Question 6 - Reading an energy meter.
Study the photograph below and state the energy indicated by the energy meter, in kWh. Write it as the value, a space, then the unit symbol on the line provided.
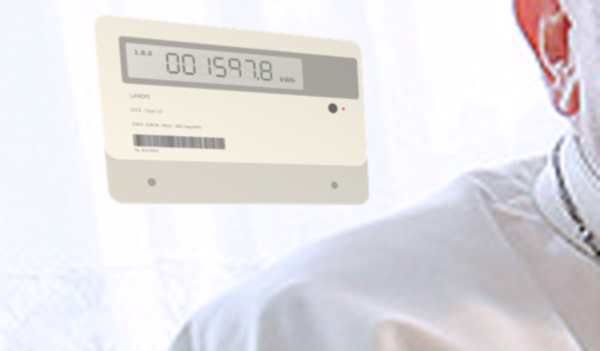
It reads 1597.8 kWh
